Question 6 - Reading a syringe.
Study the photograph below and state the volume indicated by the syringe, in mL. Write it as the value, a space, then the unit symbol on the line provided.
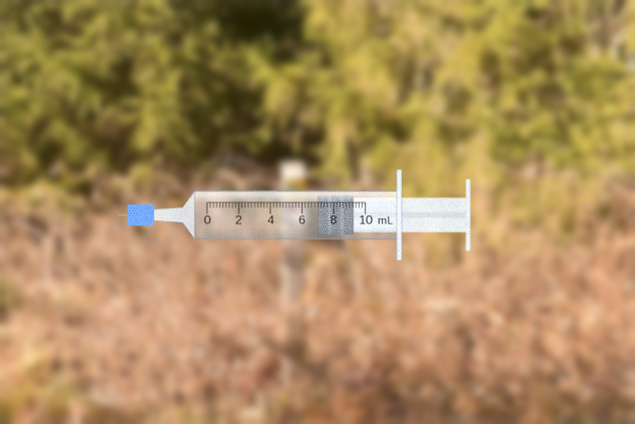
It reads 7 mL
